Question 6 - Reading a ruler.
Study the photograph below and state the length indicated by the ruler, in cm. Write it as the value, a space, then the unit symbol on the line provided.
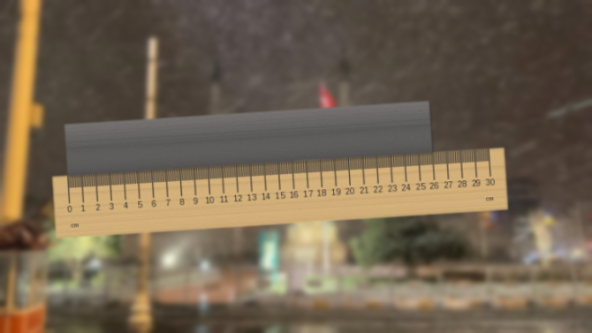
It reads 26 cm
